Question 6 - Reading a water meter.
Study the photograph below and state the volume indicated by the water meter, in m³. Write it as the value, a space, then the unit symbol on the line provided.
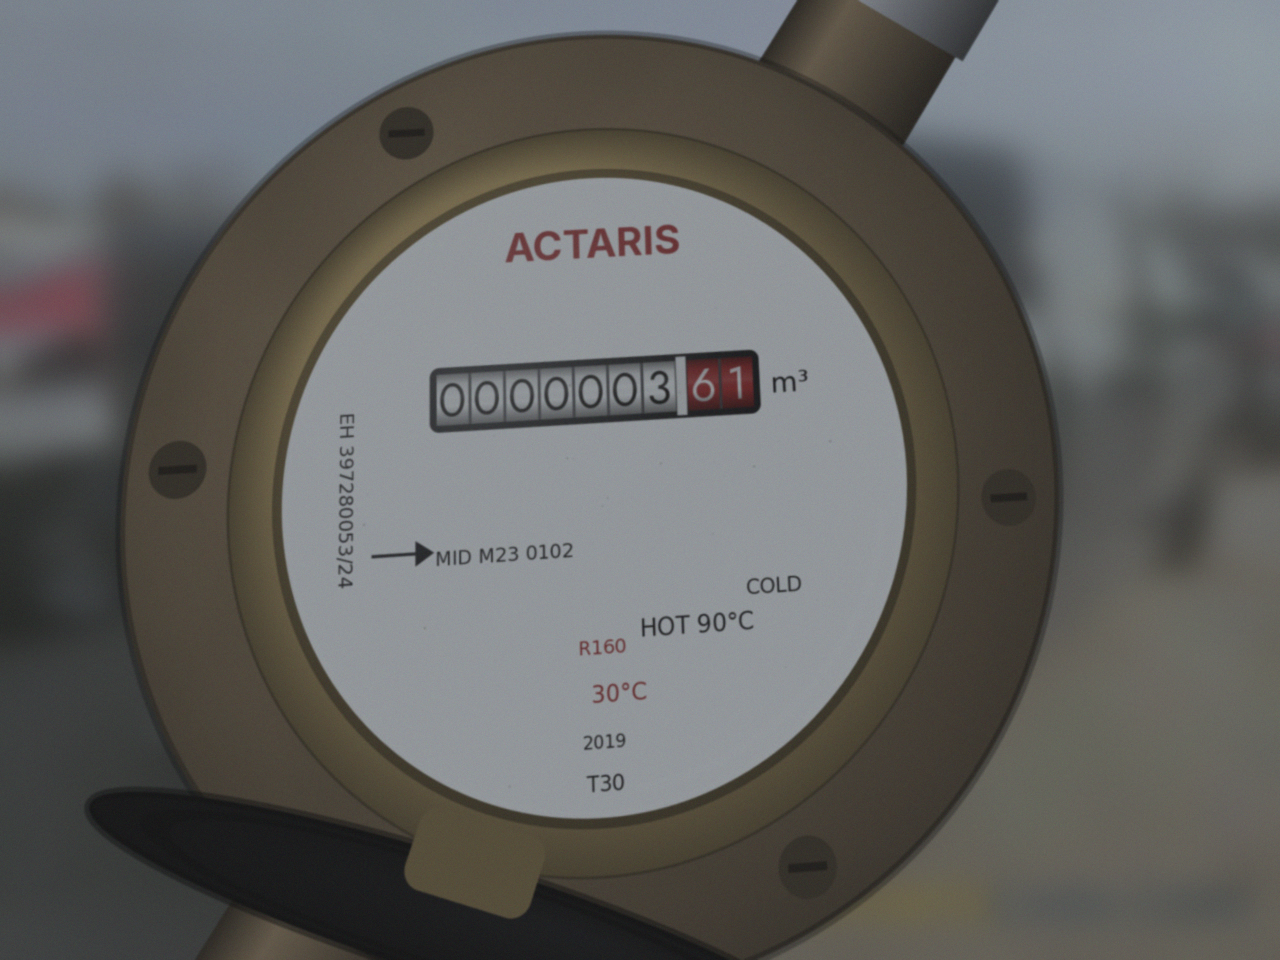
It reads 3.61 m³
